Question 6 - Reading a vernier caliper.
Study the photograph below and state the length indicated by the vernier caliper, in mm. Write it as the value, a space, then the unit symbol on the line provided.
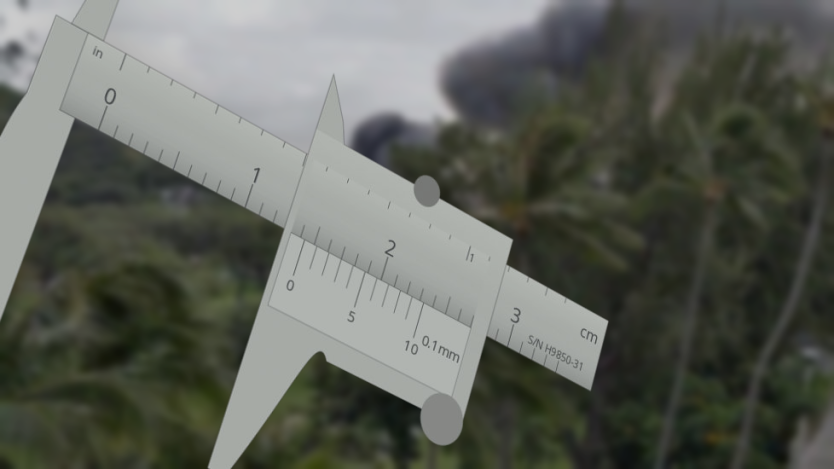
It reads 14.3 mm
